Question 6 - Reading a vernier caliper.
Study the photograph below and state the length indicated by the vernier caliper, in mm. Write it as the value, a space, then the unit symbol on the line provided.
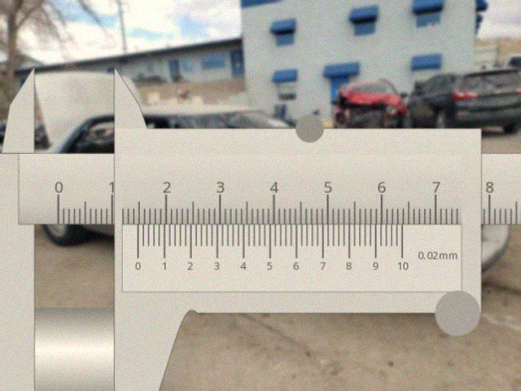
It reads 14.8 mm
